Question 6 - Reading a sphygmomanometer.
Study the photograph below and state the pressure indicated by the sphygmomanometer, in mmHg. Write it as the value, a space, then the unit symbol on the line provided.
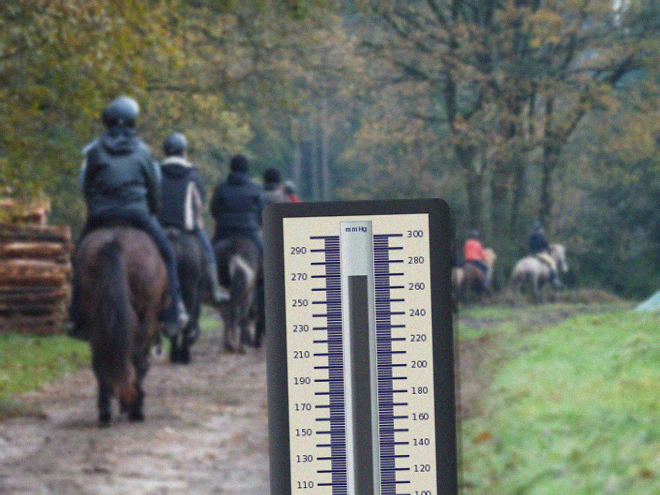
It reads 270 mmHg
